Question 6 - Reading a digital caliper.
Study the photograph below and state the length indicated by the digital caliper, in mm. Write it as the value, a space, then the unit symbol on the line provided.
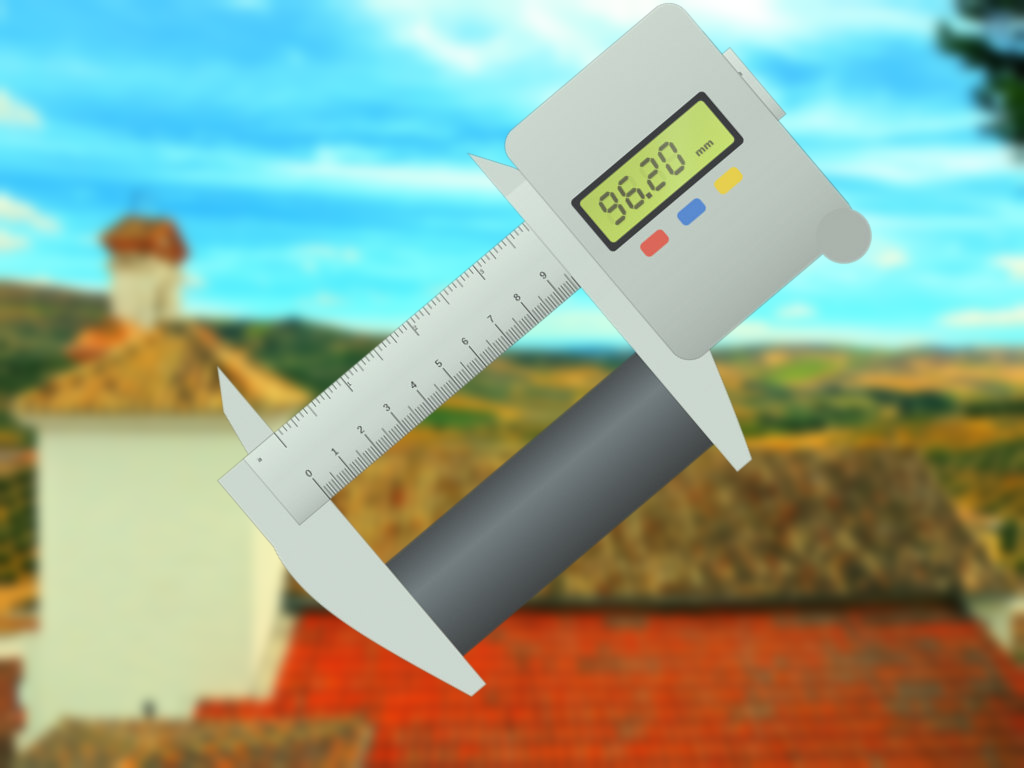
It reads 96.20 mm
